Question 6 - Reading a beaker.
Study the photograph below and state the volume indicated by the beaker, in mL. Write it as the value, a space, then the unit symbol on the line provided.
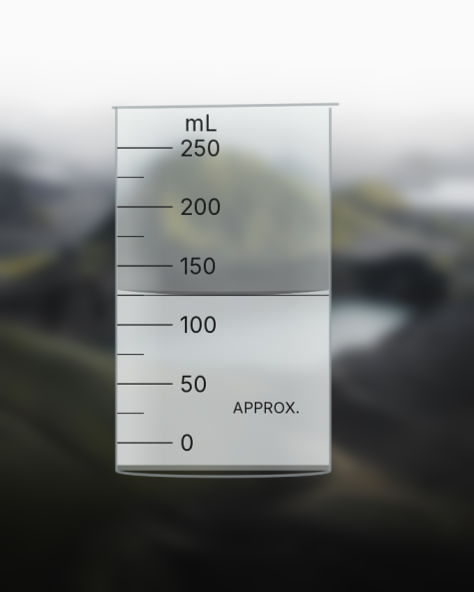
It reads 125 mL
